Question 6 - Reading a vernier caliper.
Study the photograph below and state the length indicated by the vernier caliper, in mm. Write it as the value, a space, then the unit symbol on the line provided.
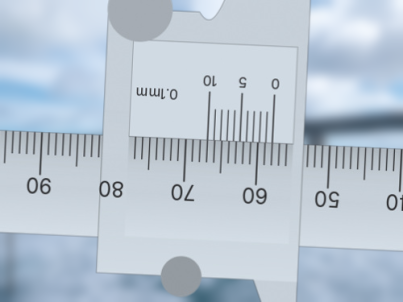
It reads 58.0 mm
